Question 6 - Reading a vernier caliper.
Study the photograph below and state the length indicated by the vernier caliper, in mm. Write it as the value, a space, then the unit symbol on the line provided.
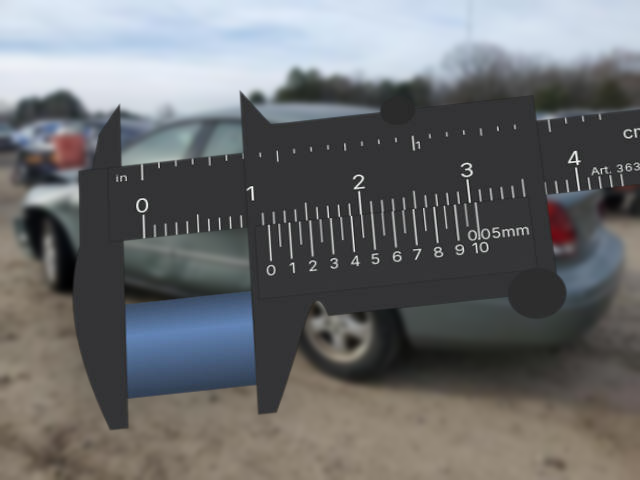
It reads 11.5 mm
